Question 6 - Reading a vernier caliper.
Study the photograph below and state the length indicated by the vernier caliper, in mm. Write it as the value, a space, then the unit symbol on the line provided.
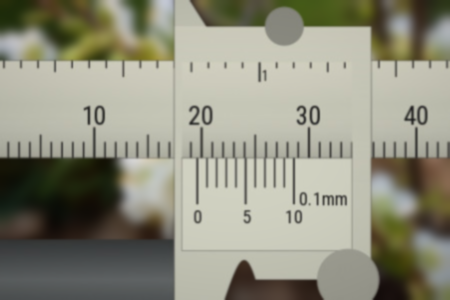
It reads 19.6 mm
